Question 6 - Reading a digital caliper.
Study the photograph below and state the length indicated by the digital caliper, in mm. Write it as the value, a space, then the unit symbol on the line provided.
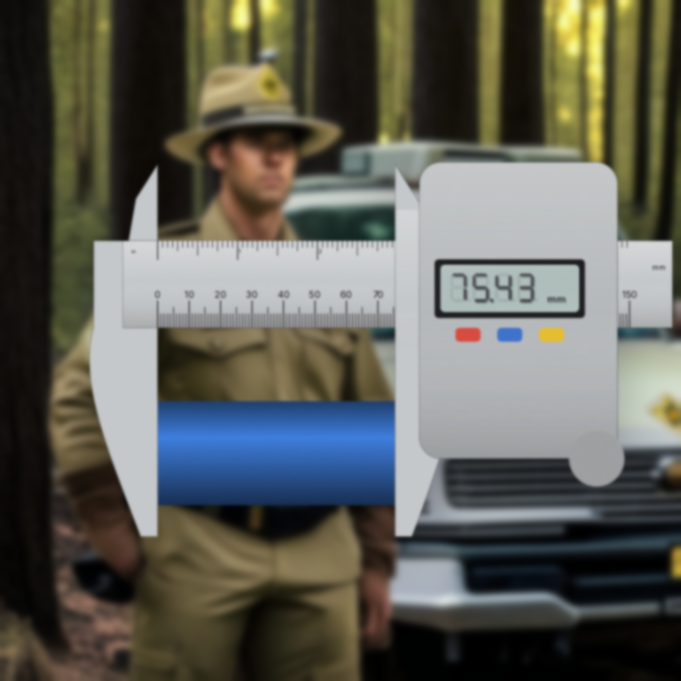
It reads 75.43 mm
